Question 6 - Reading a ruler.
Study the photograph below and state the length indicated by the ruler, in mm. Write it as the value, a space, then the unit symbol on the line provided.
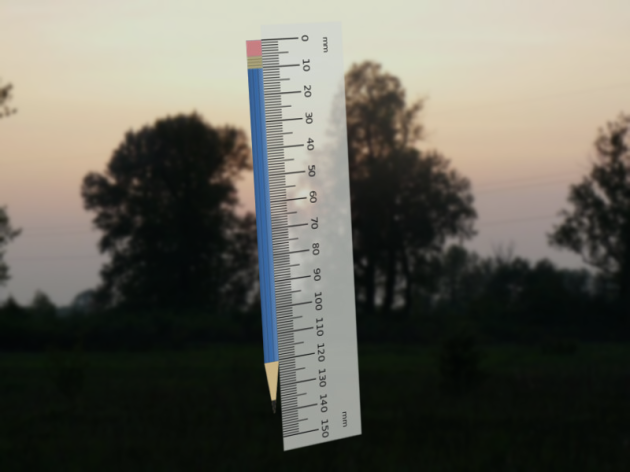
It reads 140 mm
